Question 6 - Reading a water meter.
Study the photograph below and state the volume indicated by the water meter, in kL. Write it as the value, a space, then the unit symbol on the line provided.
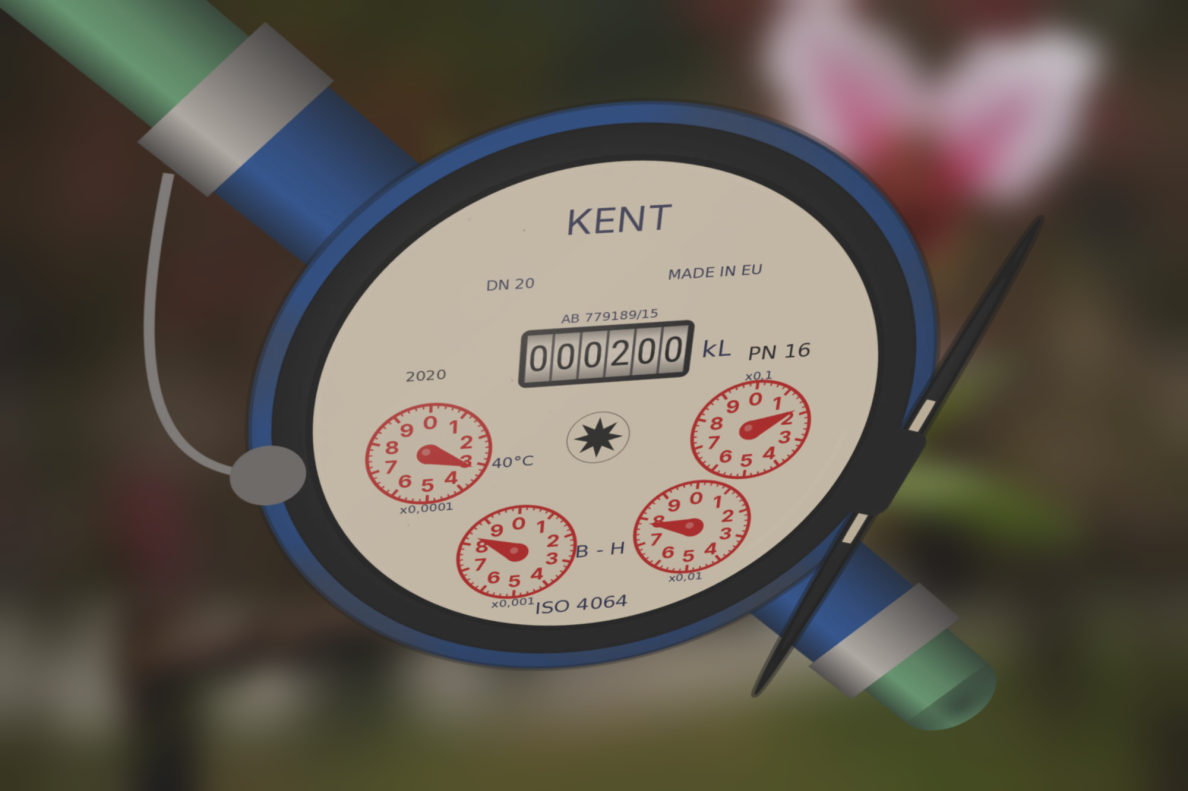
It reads 200.1783 kL
